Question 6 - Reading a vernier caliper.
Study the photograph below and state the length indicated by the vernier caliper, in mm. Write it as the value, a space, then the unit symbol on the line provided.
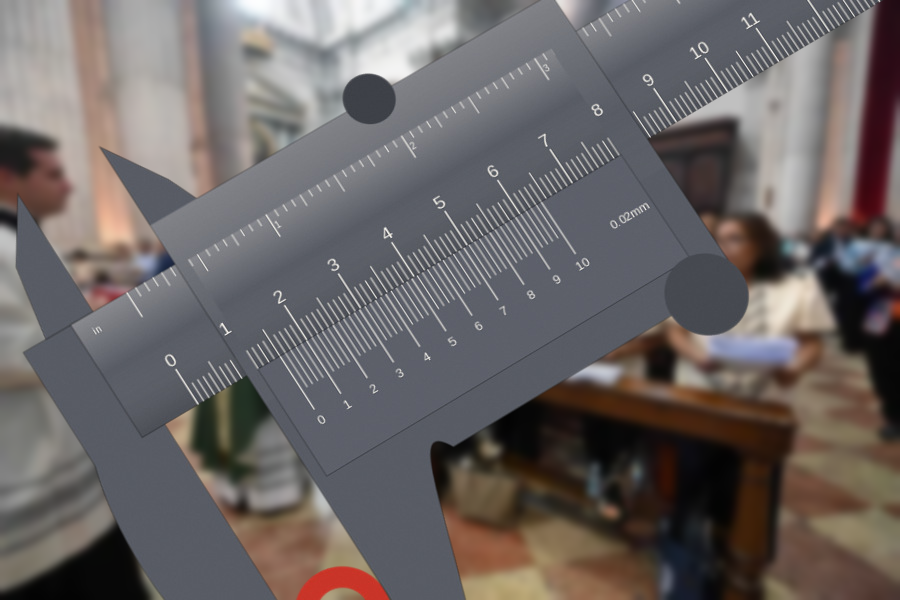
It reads 15.0 mm
